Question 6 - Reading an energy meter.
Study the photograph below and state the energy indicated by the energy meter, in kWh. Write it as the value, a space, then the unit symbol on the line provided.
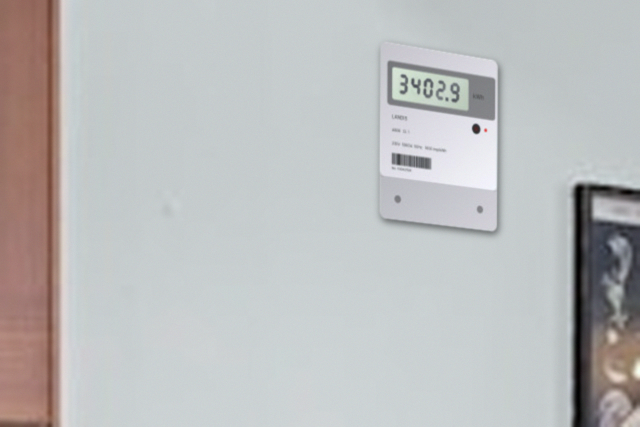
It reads 3402.9 kWh
